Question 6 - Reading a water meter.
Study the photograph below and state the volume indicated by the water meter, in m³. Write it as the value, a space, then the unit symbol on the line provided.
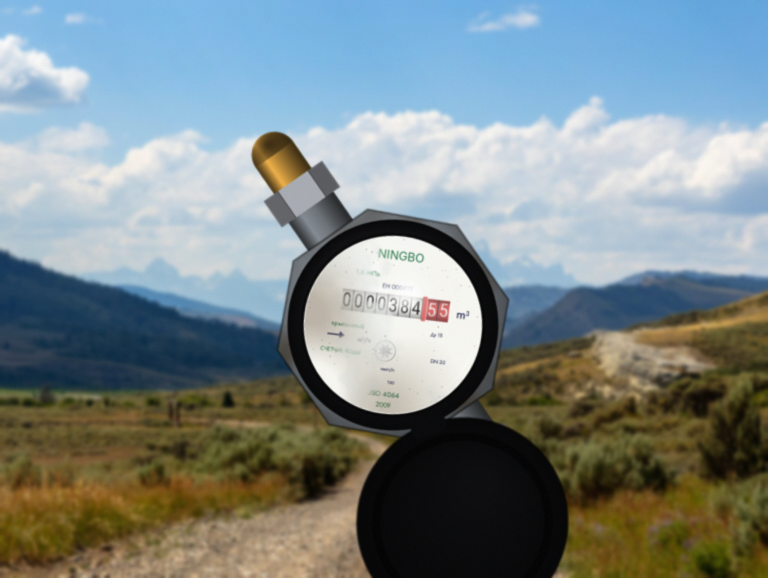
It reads 384.55 m³
